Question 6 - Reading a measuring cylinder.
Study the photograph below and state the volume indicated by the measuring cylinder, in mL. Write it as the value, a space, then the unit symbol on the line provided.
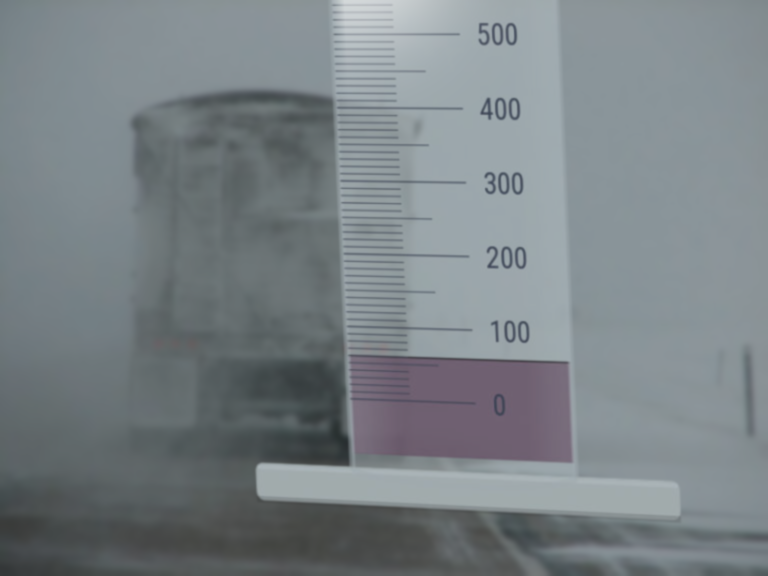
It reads 60 mL
